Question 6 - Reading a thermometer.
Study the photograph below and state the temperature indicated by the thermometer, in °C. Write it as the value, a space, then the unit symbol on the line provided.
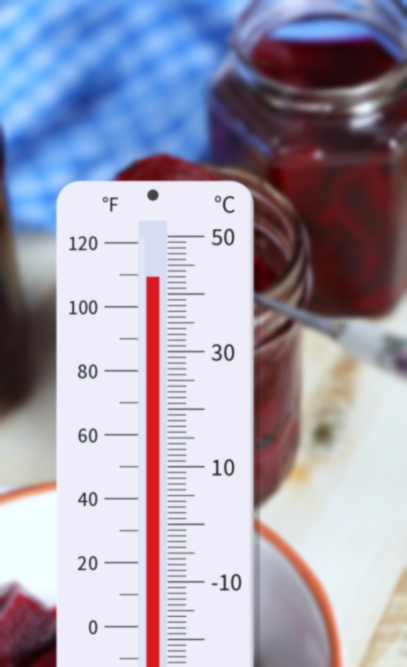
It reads 43 °C
